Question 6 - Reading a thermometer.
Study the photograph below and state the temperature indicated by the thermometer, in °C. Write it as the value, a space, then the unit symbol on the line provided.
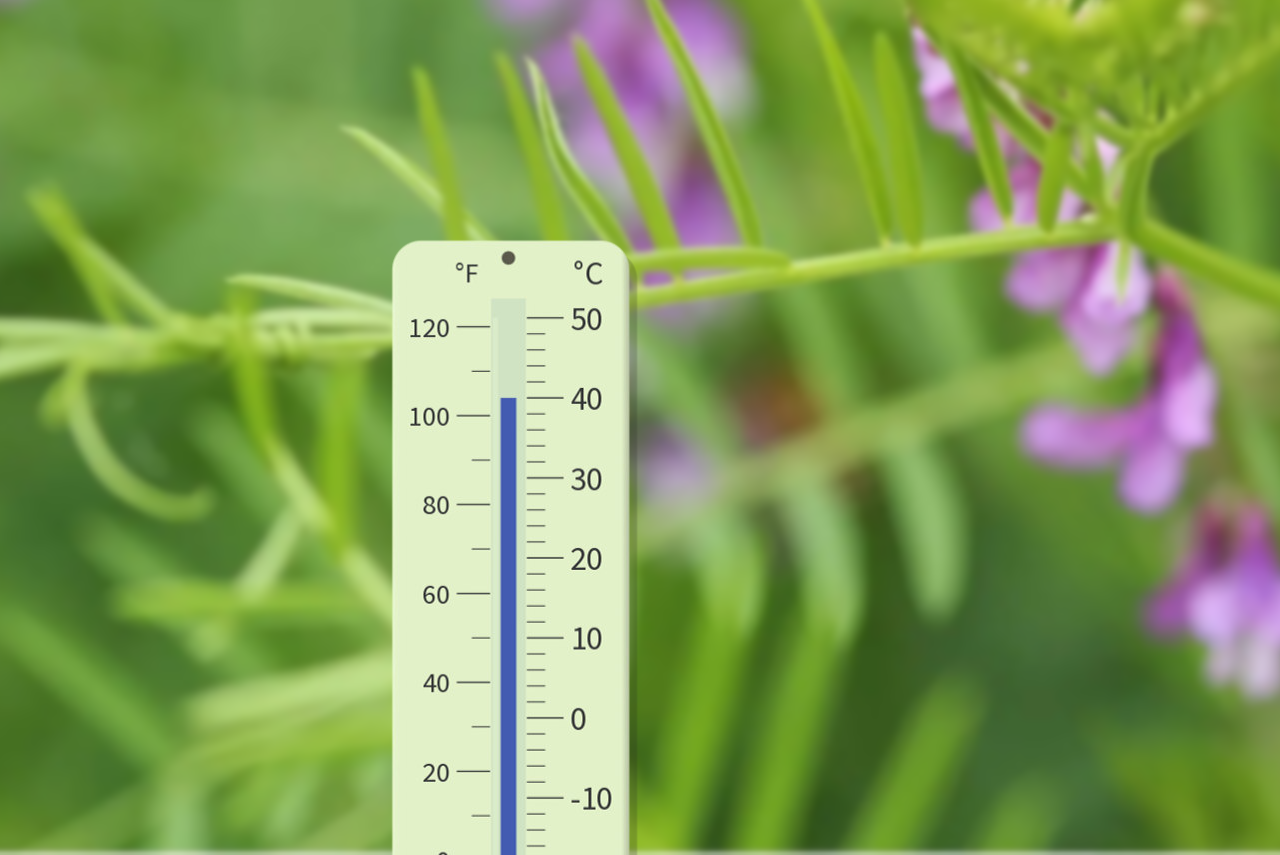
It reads 40 °C
